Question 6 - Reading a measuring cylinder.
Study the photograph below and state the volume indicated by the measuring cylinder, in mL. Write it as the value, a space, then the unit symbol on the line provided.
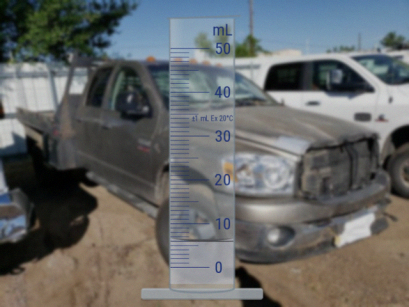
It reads 6 mL
